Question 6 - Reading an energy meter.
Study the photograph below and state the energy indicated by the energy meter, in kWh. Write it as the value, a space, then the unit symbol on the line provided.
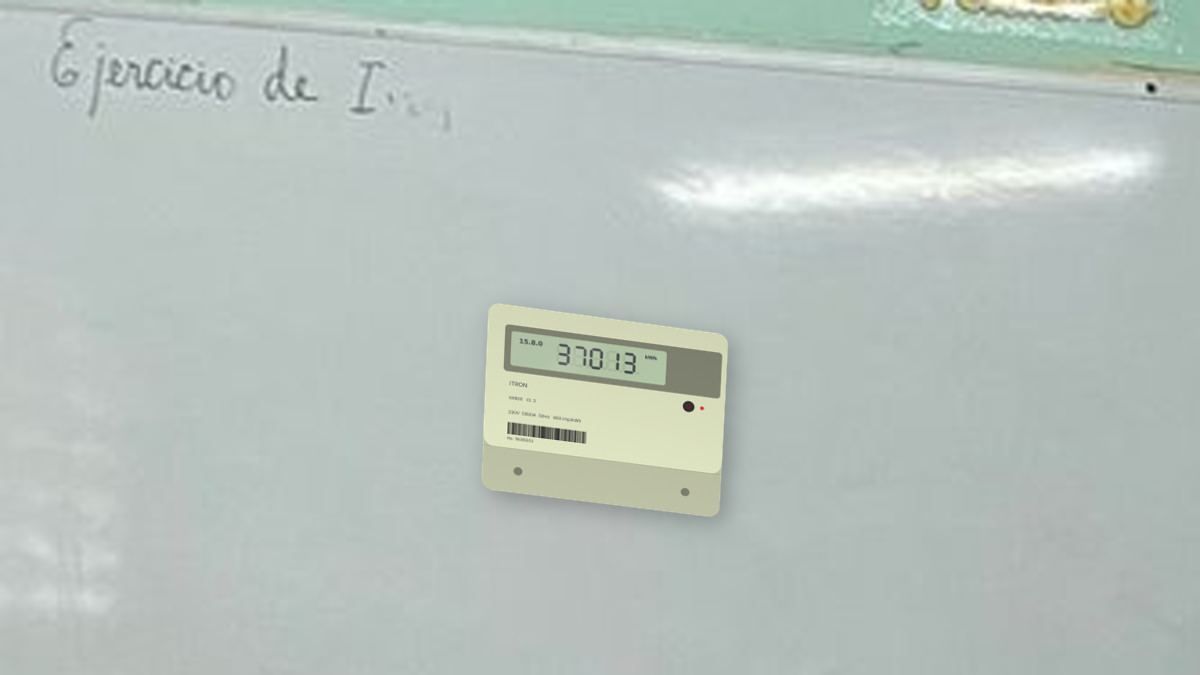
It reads 37013 kWh
